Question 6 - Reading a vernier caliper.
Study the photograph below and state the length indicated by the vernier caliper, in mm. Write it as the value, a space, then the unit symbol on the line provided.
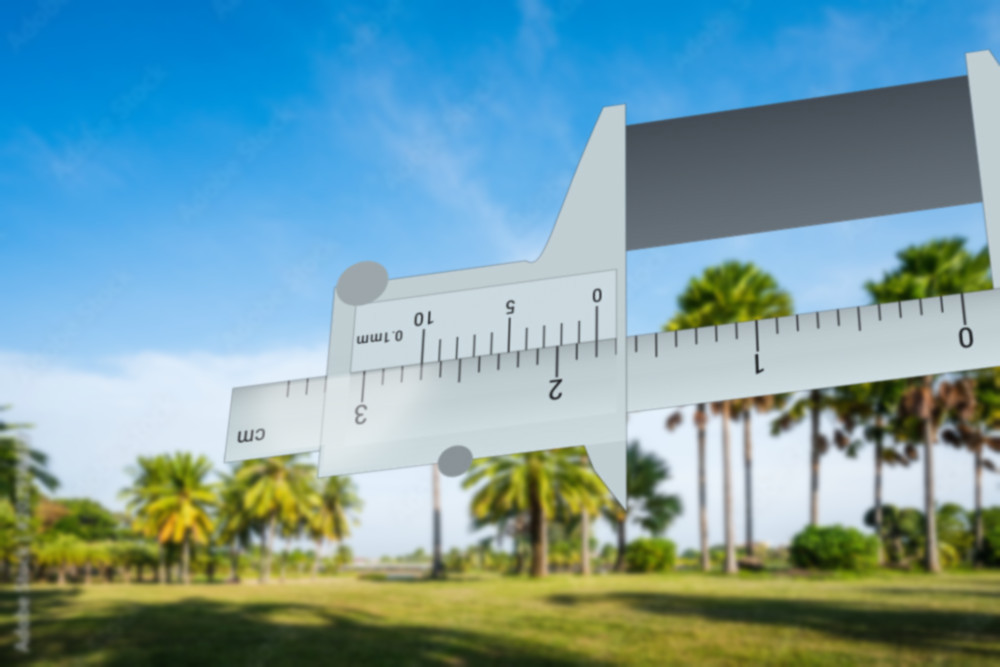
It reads 18.0 mm
